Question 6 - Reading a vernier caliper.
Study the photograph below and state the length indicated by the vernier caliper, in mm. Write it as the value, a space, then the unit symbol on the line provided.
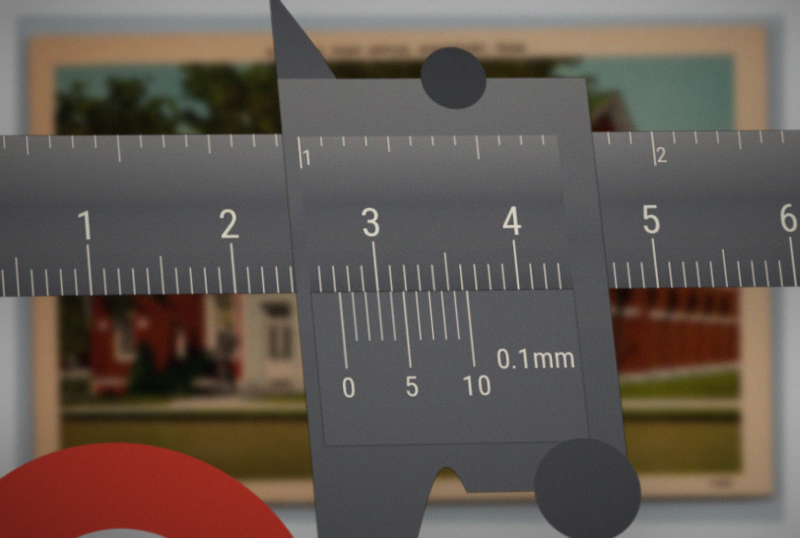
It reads 27.3 mm
